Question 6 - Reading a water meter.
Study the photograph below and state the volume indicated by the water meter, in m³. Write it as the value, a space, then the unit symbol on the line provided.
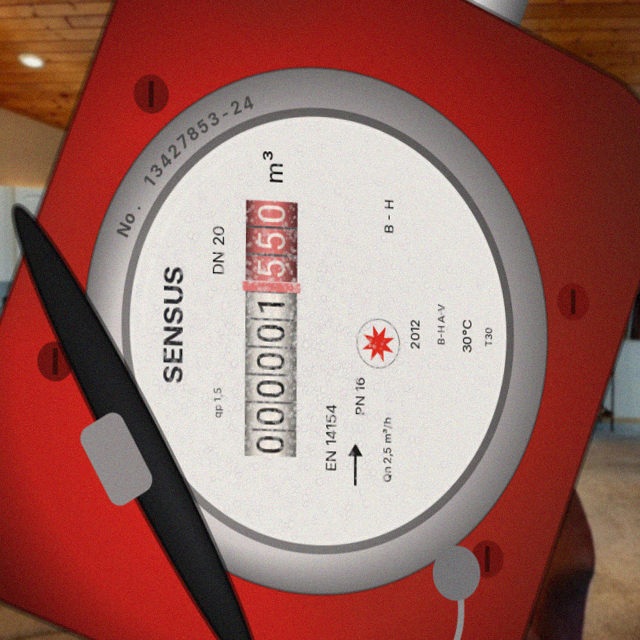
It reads 1.550 m³
